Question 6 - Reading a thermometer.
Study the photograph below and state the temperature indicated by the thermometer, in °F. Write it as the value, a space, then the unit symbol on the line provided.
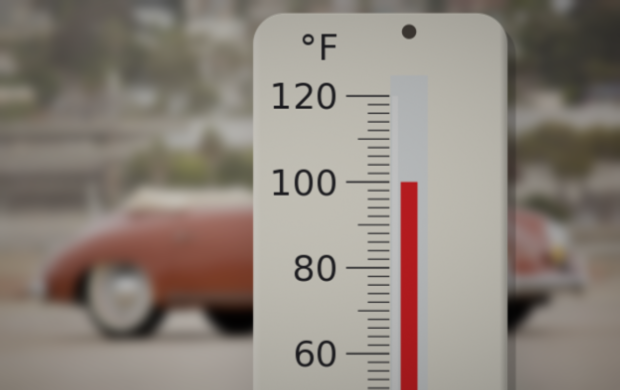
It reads 100 °F
